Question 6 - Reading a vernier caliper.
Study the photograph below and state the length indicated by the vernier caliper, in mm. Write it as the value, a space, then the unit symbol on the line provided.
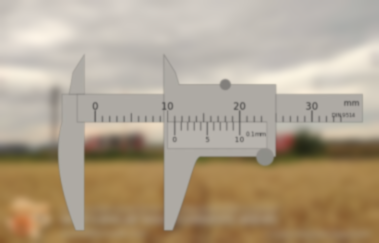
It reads 11.0 mm
